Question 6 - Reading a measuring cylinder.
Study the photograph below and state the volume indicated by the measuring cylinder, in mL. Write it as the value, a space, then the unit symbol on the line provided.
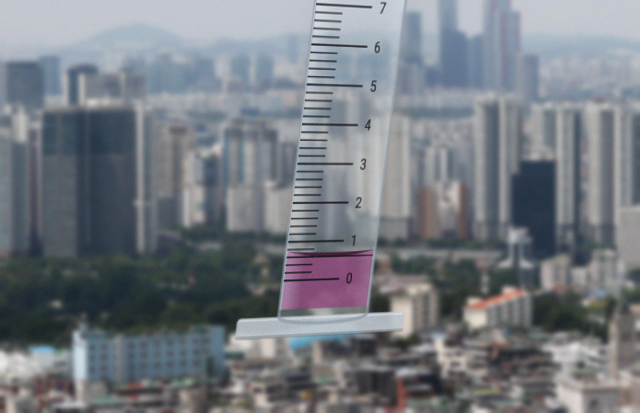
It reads 0.6 mL
